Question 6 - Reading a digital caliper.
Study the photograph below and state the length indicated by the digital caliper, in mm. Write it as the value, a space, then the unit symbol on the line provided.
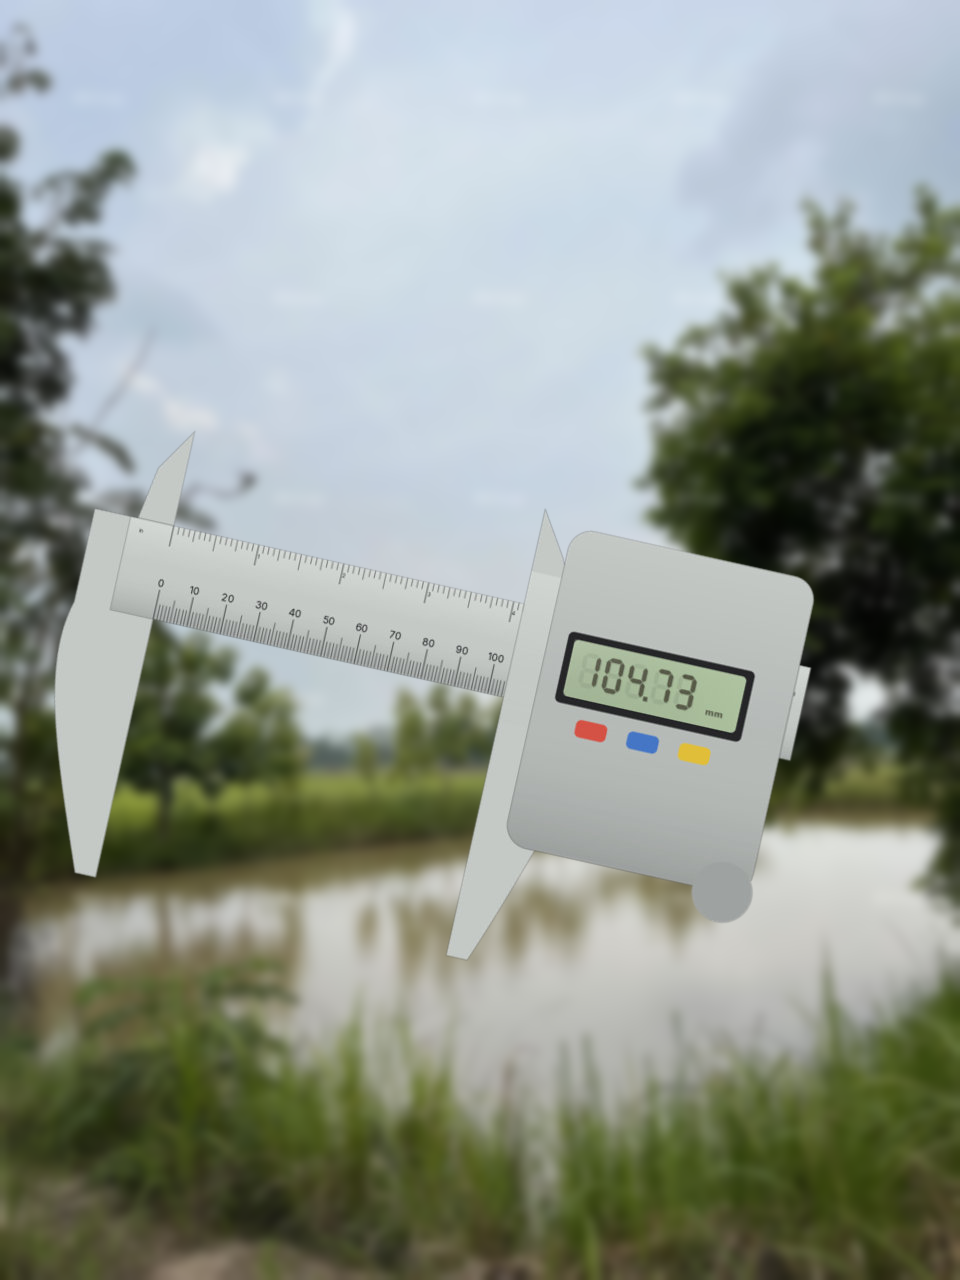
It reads 104.73 mm
